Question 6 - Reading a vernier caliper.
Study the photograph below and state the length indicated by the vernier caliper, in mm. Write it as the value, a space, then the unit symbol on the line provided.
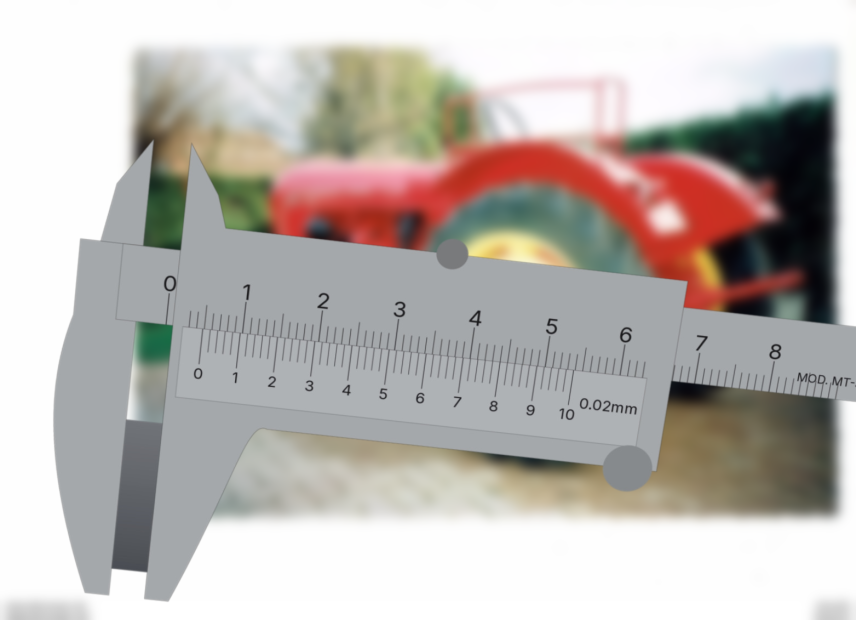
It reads 4.8 mm
